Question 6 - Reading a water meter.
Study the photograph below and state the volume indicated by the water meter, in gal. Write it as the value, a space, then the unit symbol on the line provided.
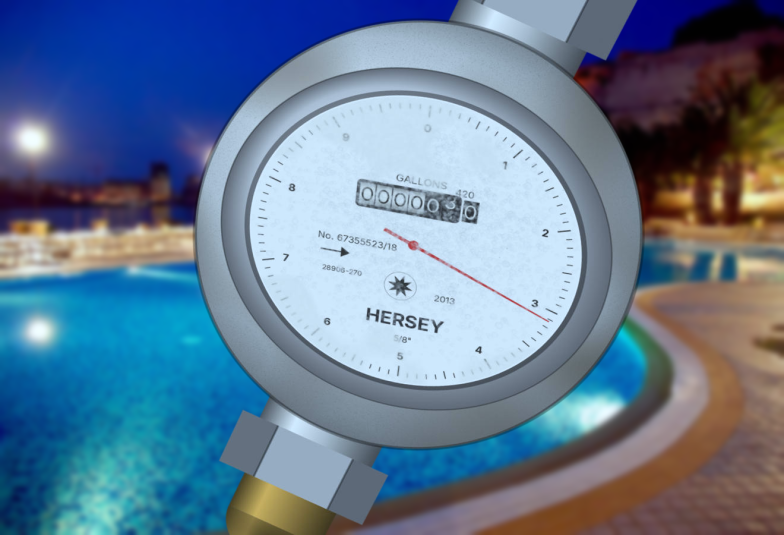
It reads 33.1 gal
